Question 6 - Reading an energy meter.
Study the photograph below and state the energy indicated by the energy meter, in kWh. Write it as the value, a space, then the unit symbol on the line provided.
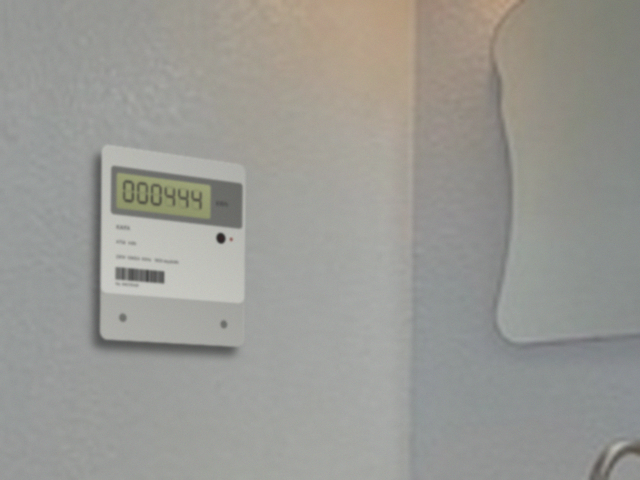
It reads 444 kWh
